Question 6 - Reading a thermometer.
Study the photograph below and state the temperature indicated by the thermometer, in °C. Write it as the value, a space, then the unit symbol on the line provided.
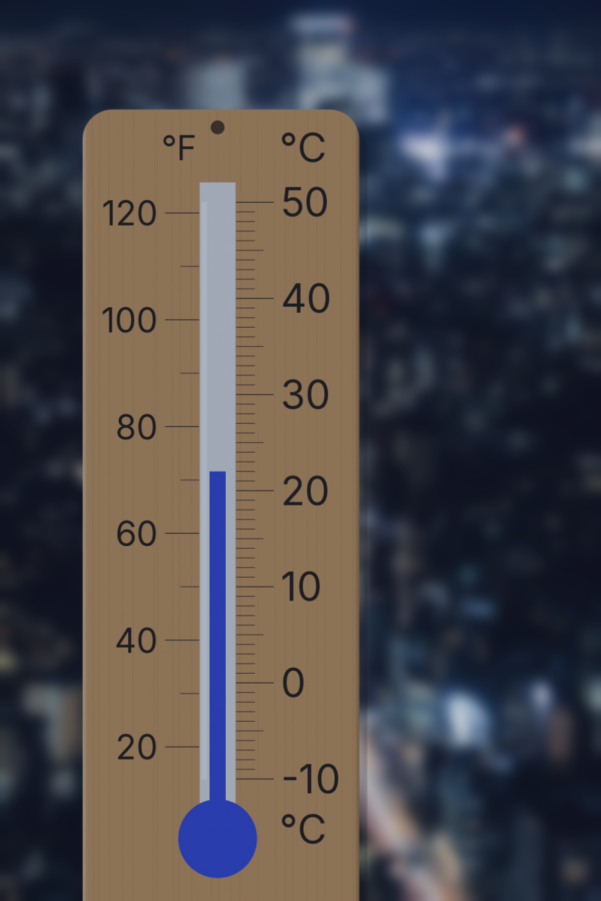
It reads 22 °C
